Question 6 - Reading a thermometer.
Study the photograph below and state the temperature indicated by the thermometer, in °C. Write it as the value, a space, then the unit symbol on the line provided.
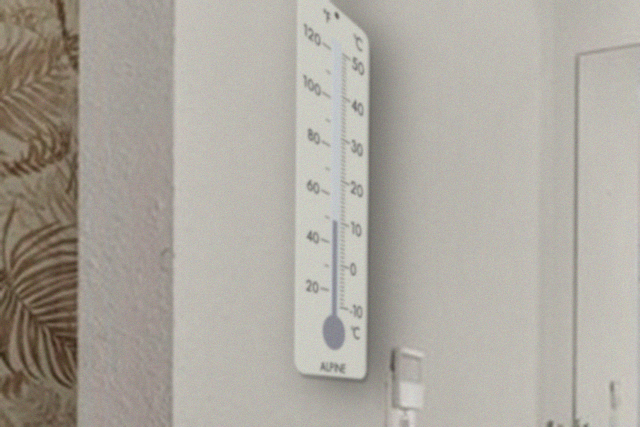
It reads 10 °C
